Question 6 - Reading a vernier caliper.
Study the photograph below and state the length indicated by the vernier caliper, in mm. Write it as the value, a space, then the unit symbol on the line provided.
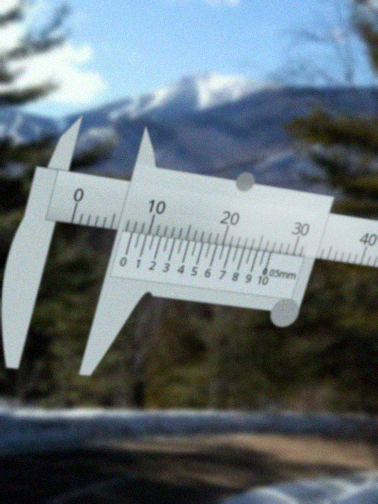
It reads 7.8 mm
